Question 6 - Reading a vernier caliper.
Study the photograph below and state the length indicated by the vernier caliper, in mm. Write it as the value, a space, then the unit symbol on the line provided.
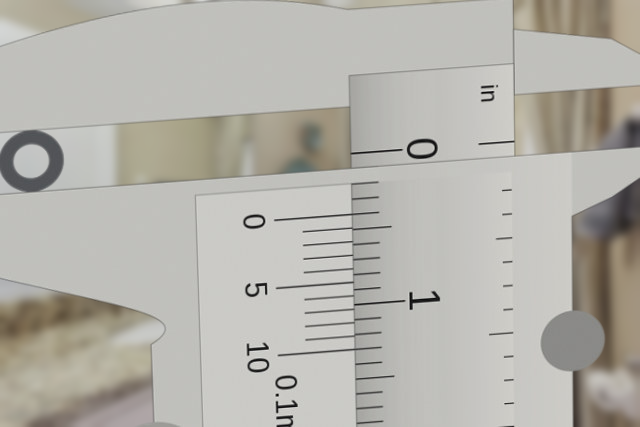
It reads 4.0 mm
